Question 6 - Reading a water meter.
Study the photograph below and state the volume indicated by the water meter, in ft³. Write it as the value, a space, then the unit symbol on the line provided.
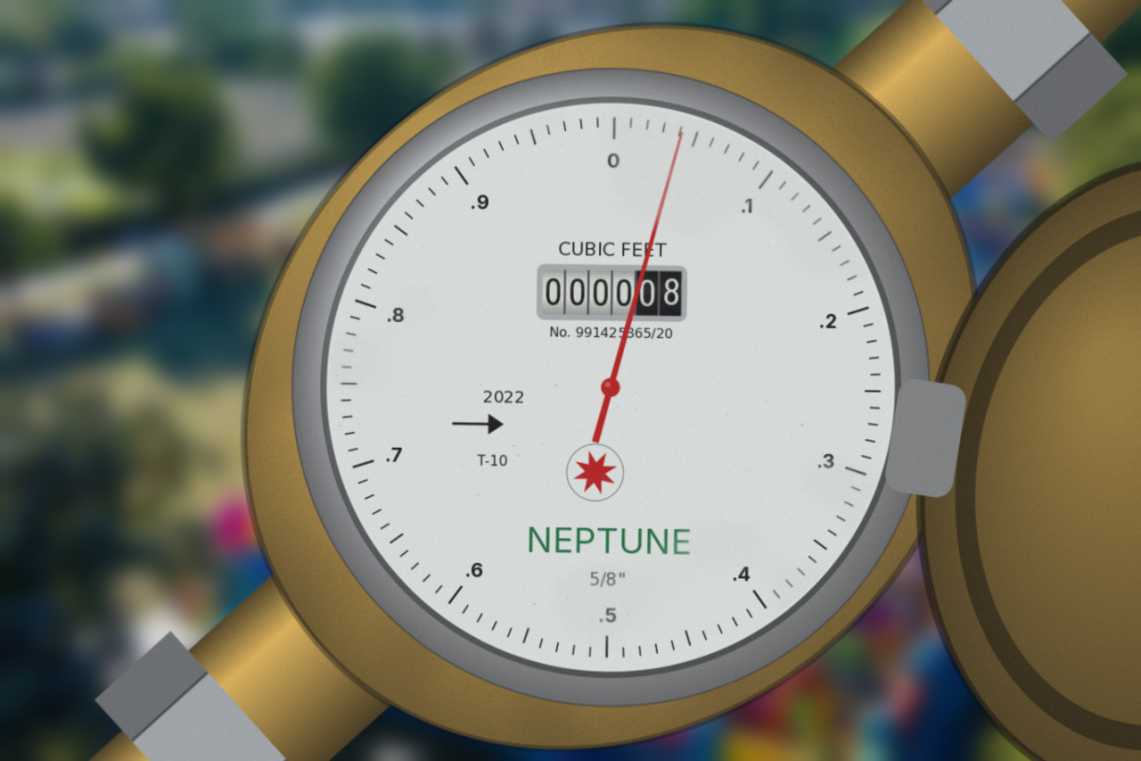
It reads 8.04 ft³
